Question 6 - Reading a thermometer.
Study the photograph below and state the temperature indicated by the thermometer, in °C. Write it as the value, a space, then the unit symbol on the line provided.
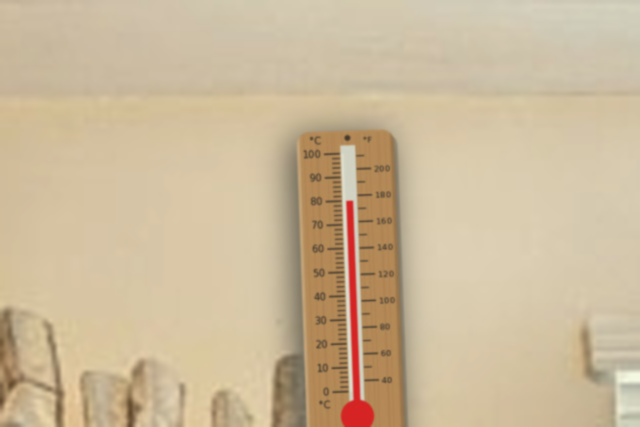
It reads 80 °C
